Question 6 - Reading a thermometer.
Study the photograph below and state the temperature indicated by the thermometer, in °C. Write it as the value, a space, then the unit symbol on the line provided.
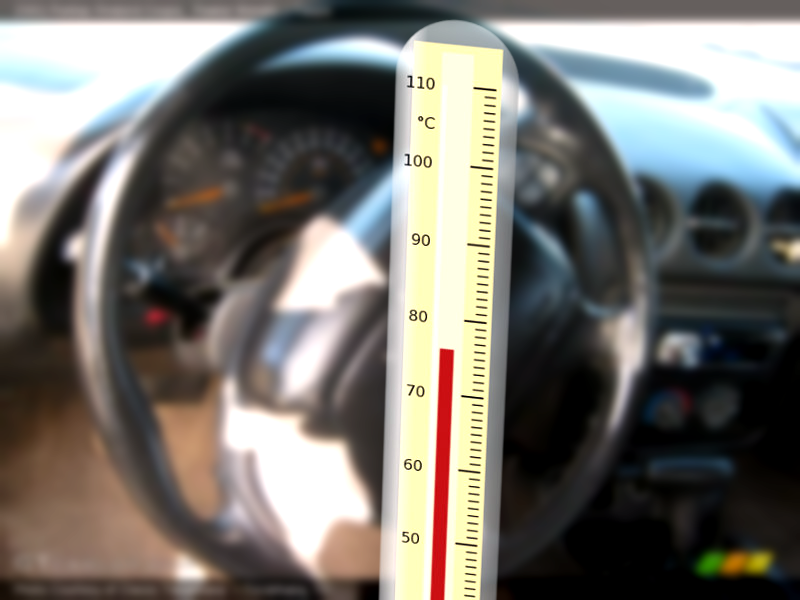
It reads 76 °C
